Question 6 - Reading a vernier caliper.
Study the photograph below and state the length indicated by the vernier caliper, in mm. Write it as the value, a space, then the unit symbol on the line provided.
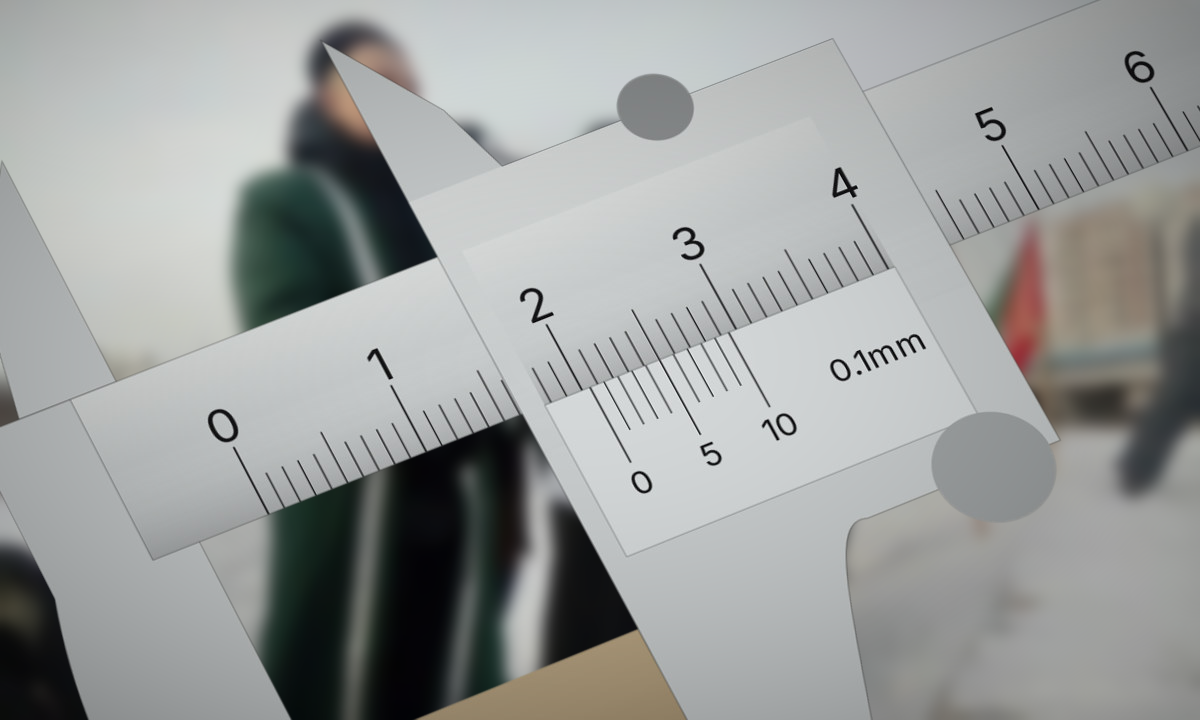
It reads 20.5 mm
